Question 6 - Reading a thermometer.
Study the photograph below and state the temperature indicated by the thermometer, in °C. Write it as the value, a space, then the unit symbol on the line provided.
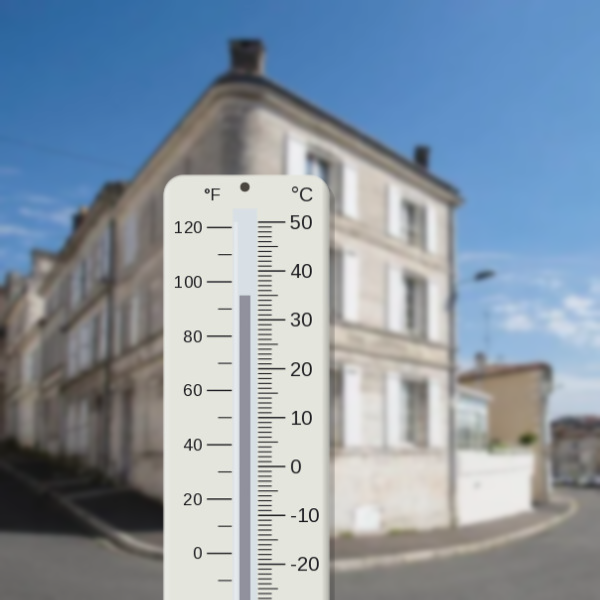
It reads 35 °C
